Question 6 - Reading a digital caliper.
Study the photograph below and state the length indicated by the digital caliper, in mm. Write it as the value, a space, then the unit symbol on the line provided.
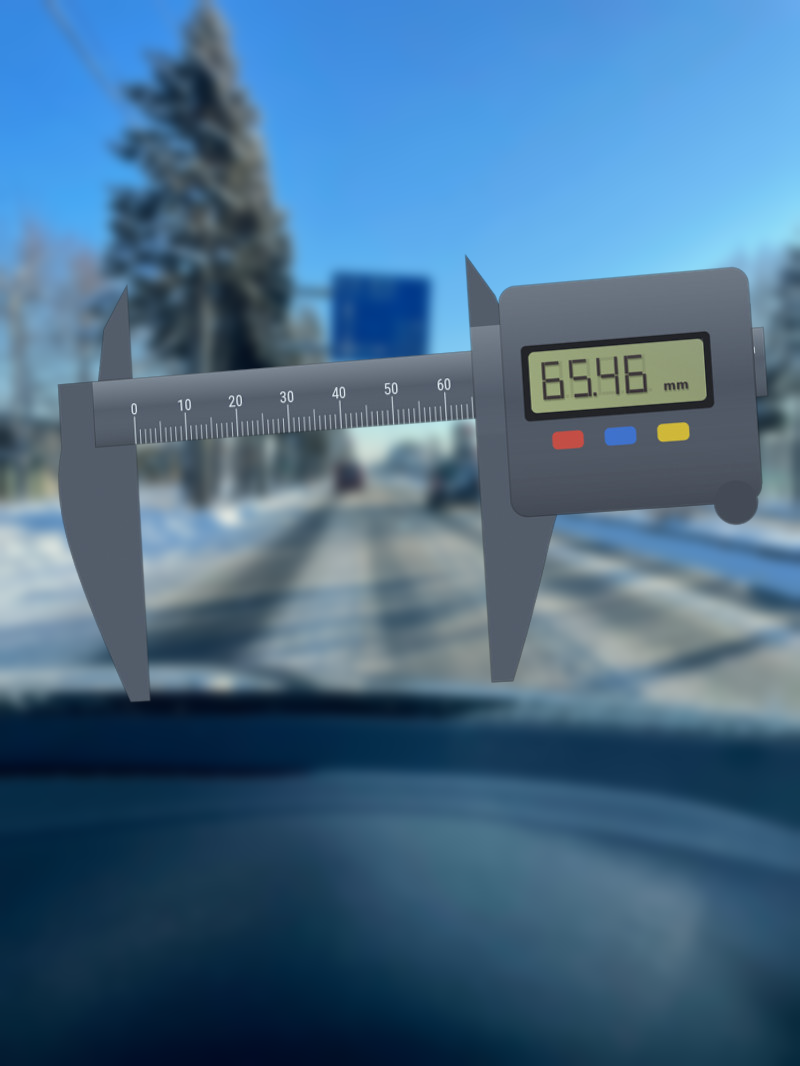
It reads 65.46 mm
